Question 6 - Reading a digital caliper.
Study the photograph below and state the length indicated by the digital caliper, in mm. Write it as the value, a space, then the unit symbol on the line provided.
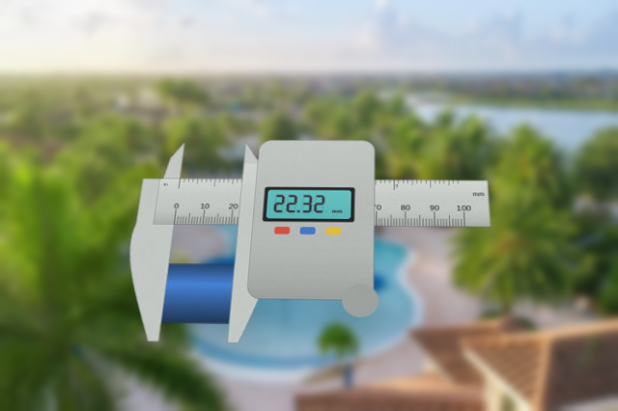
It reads 22.32 mm
